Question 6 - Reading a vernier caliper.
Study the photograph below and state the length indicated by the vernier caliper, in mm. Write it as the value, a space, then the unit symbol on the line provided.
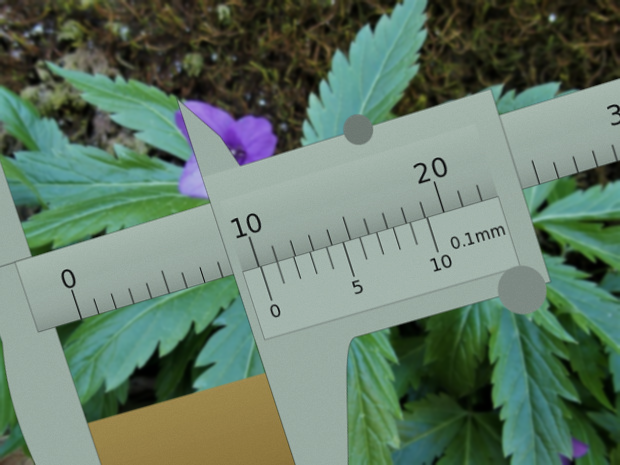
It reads 10.1 mm
